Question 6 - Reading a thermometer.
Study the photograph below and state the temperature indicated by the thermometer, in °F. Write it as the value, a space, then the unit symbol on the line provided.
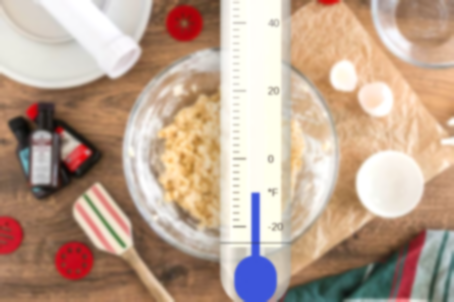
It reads -10 °F
